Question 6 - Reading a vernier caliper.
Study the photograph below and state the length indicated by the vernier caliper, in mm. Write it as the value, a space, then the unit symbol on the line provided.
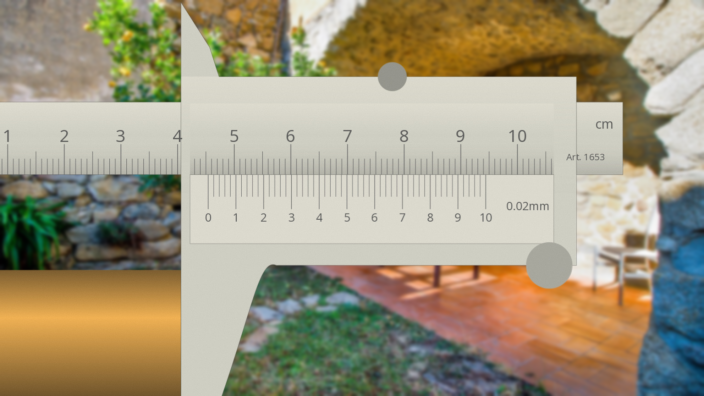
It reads 45.4 mm
